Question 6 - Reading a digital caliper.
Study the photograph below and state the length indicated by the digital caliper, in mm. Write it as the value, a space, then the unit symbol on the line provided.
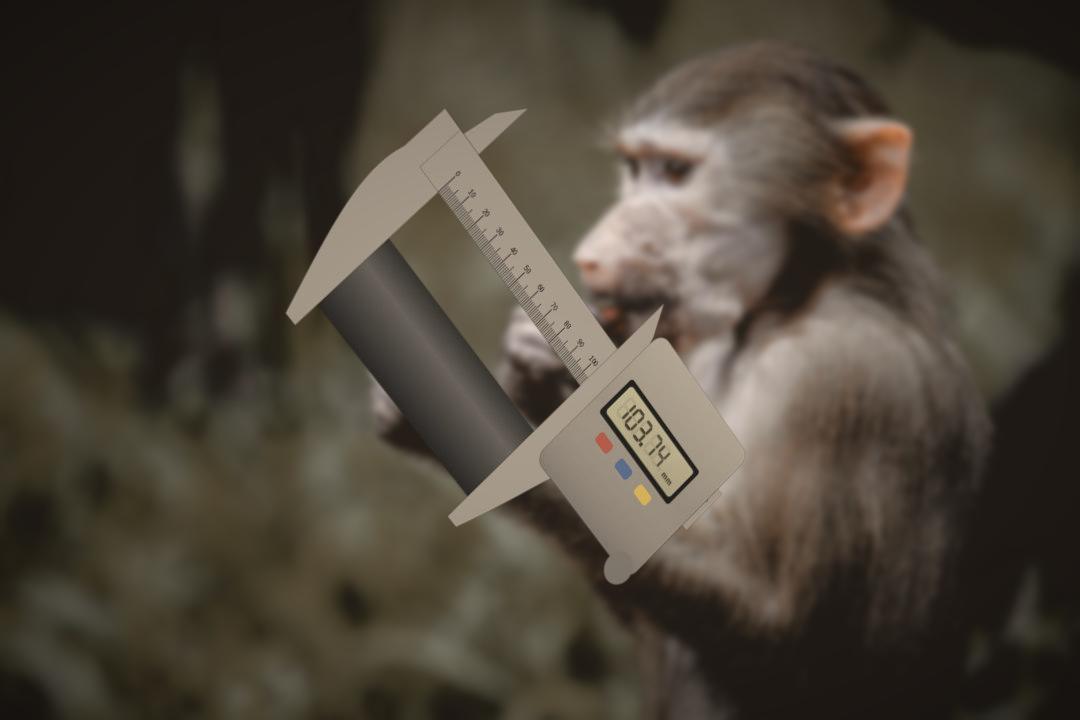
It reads 103.74 mm
